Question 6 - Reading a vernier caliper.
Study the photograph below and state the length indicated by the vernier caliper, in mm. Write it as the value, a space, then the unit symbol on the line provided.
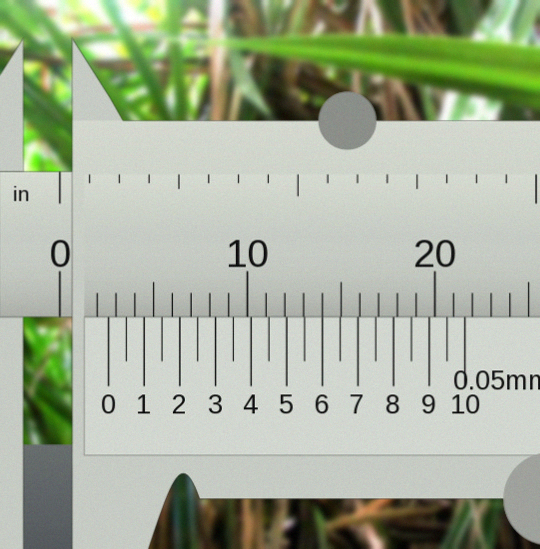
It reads 2.6 mm
